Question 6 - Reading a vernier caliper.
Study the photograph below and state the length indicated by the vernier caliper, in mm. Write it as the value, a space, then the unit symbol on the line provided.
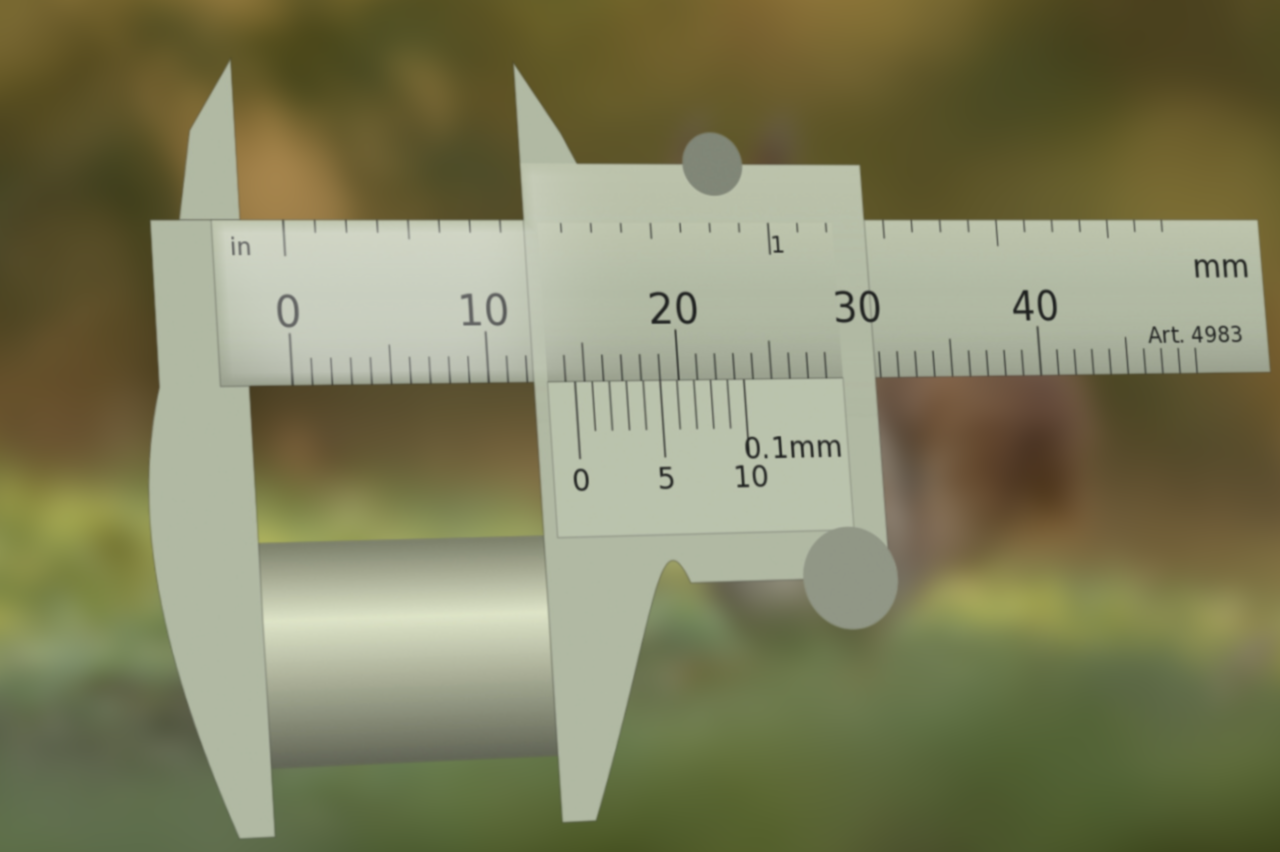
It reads 14.5 mm
